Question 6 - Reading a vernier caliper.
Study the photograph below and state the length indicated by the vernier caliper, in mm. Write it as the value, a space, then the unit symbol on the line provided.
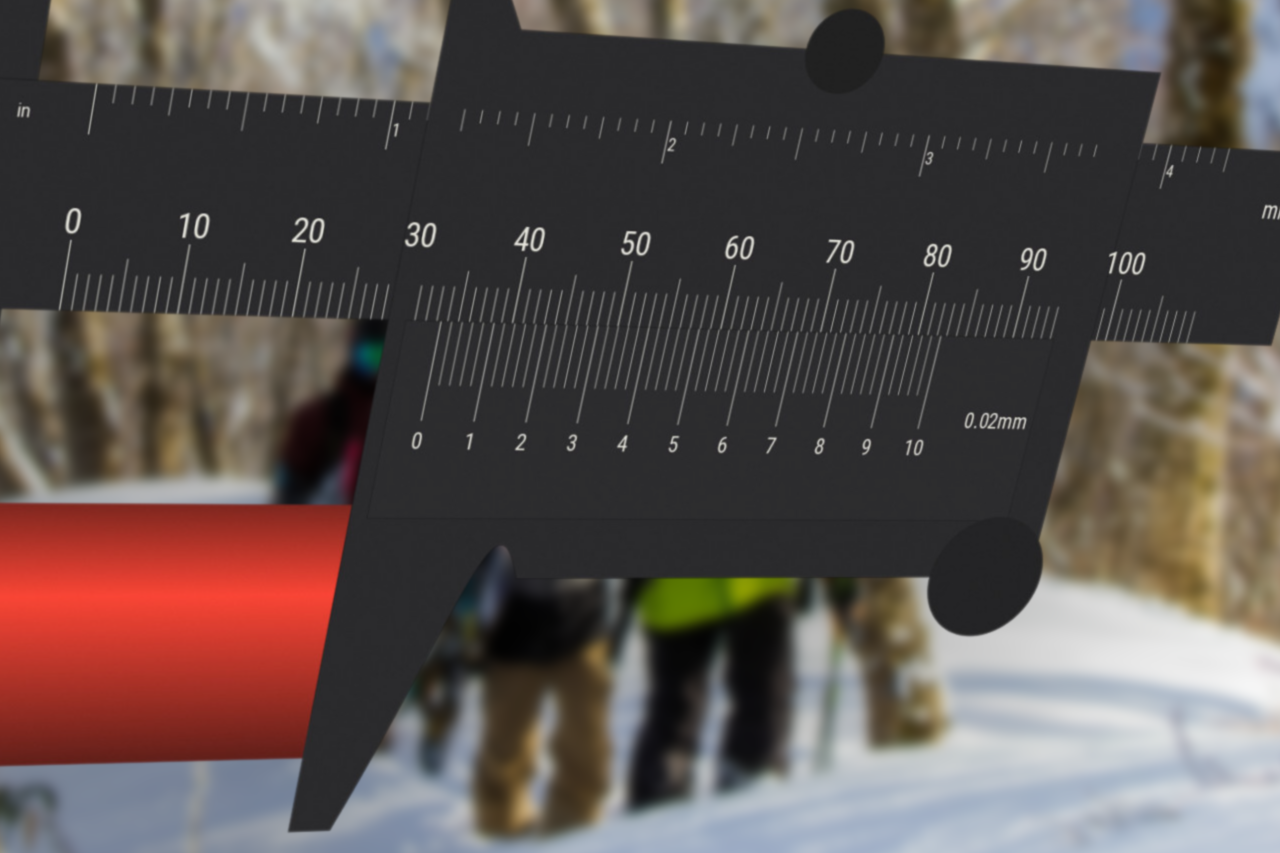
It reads 33.4 mm
